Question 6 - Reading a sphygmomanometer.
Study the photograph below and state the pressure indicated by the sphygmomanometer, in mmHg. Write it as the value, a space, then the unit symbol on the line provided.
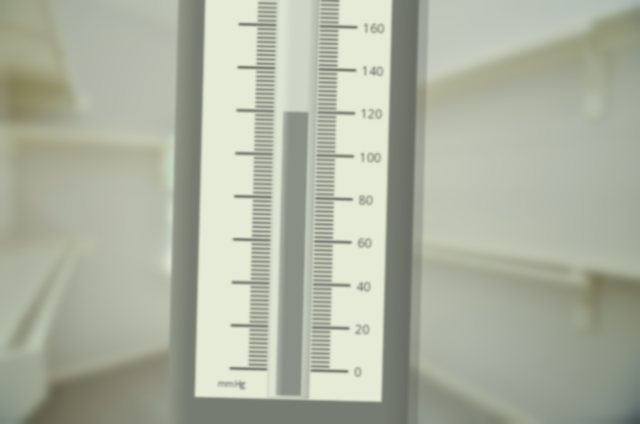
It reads 120 mmHg
